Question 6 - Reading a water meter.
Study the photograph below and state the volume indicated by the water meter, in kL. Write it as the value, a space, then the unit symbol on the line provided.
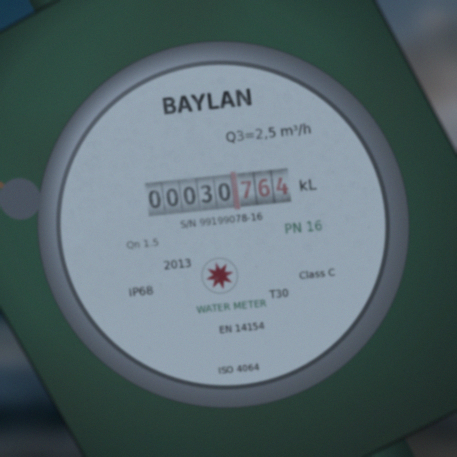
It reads 30.764 kL
